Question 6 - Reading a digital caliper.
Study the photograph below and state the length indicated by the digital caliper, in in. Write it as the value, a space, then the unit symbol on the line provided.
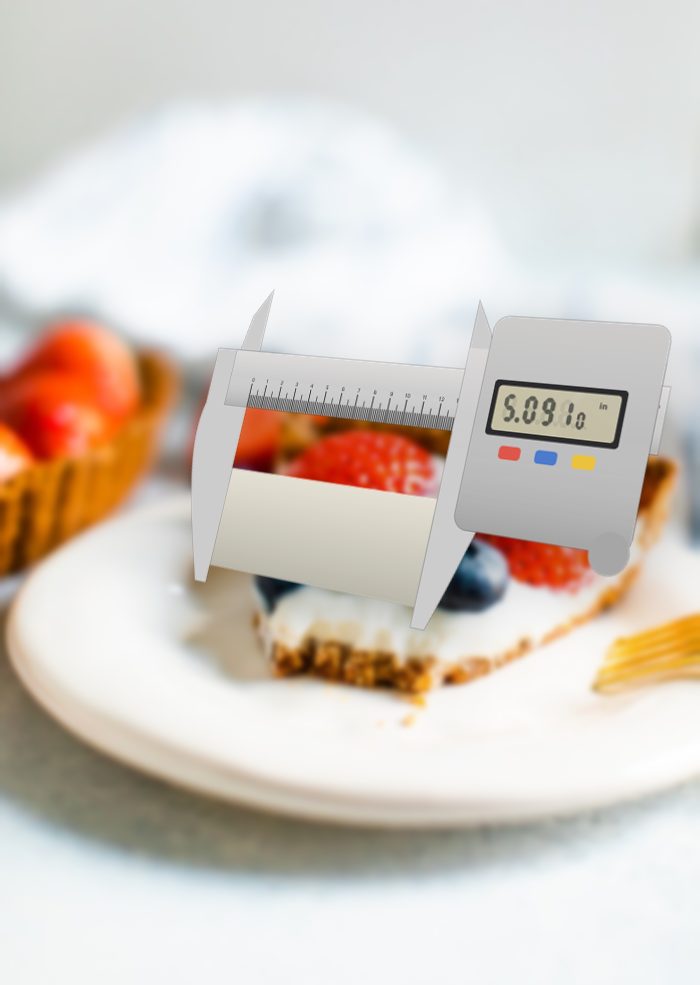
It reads 5.0910 in
